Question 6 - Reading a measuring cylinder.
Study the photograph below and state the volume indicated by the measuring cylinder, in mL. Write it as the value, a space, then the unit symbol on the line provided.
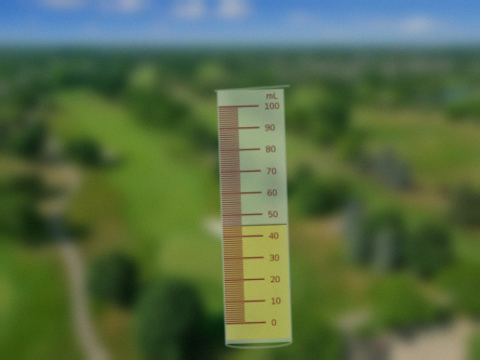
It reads 45 mL
